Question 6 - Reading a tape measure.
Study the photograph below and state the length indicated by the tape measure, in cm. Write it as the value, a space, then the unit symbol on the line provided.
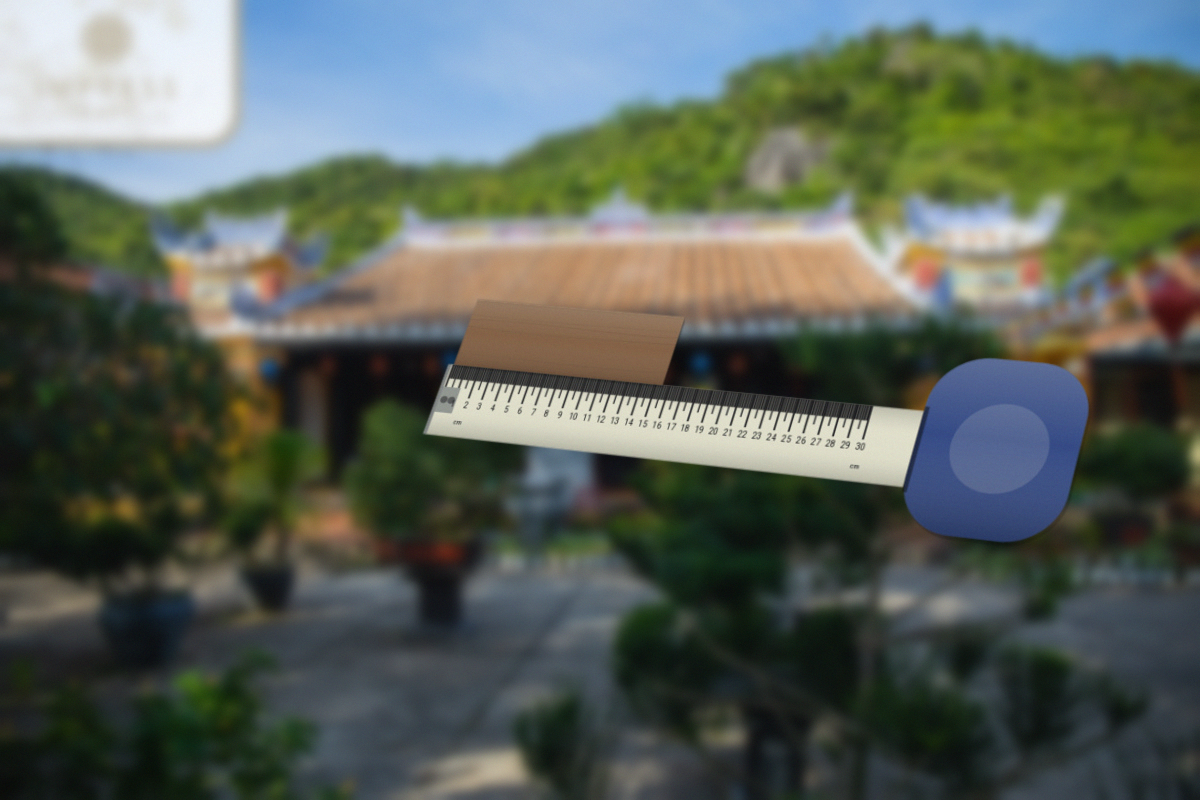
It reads 15.5 cm
